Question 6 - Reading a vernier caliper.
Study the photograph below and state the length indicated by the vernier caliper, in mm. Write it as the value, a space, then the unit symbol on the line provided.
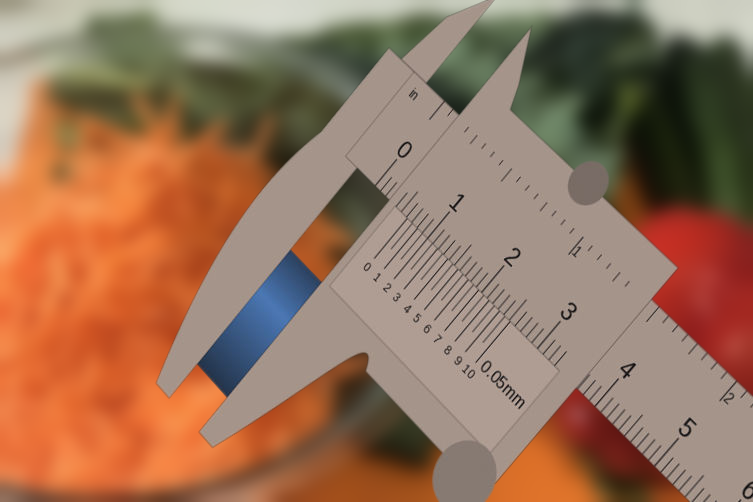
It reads 6.2 mm
